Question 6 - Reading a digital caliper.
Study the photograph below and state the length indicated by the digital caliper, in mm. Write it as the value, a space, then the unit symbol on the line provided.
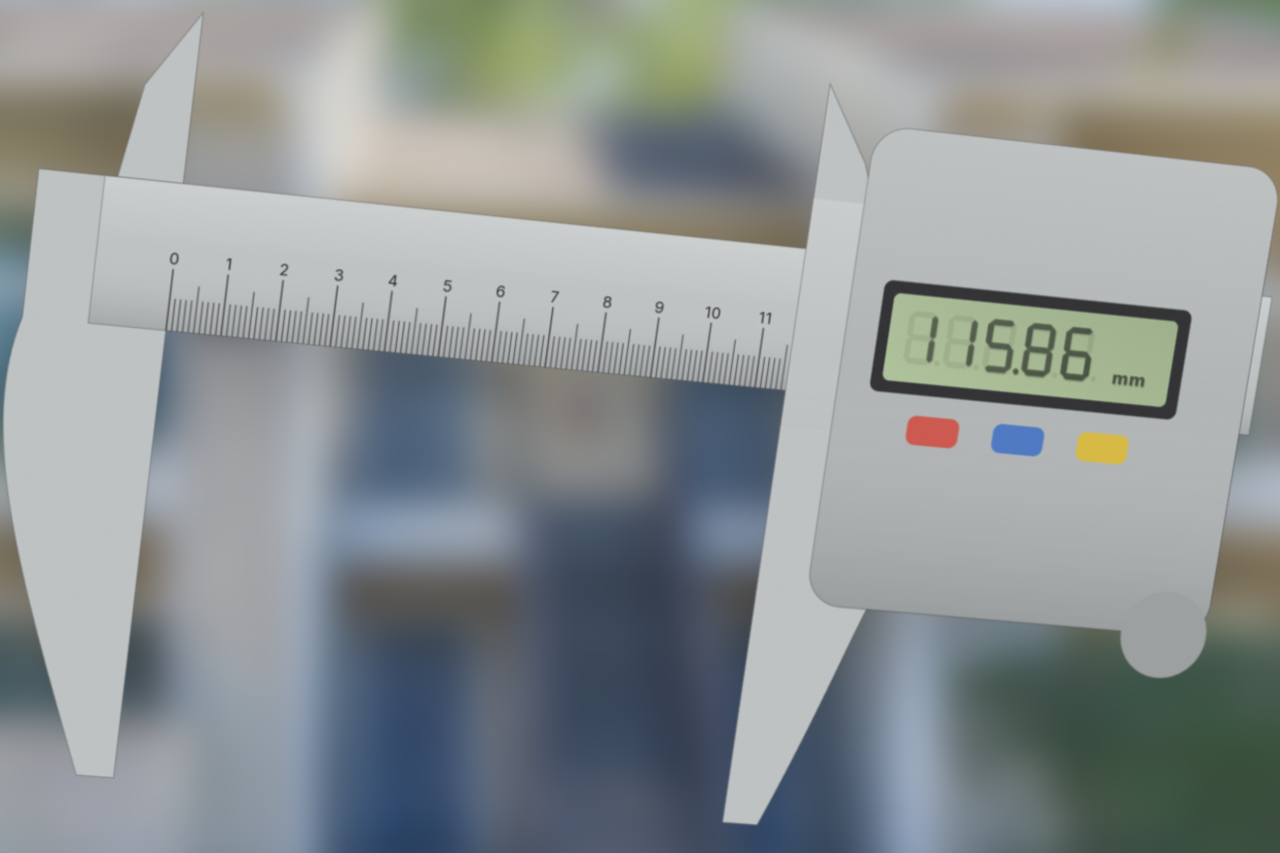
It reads 115.86 mm
